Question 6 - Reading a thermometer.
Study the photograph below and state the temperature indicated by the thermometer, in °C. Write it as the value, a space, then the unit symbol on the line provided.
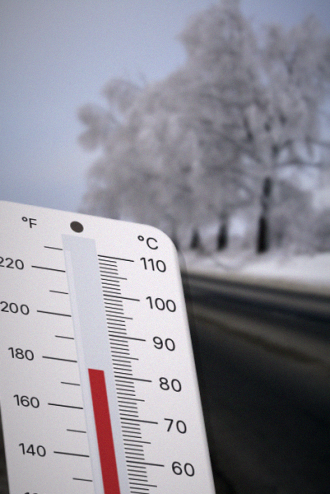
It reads 81 °C
